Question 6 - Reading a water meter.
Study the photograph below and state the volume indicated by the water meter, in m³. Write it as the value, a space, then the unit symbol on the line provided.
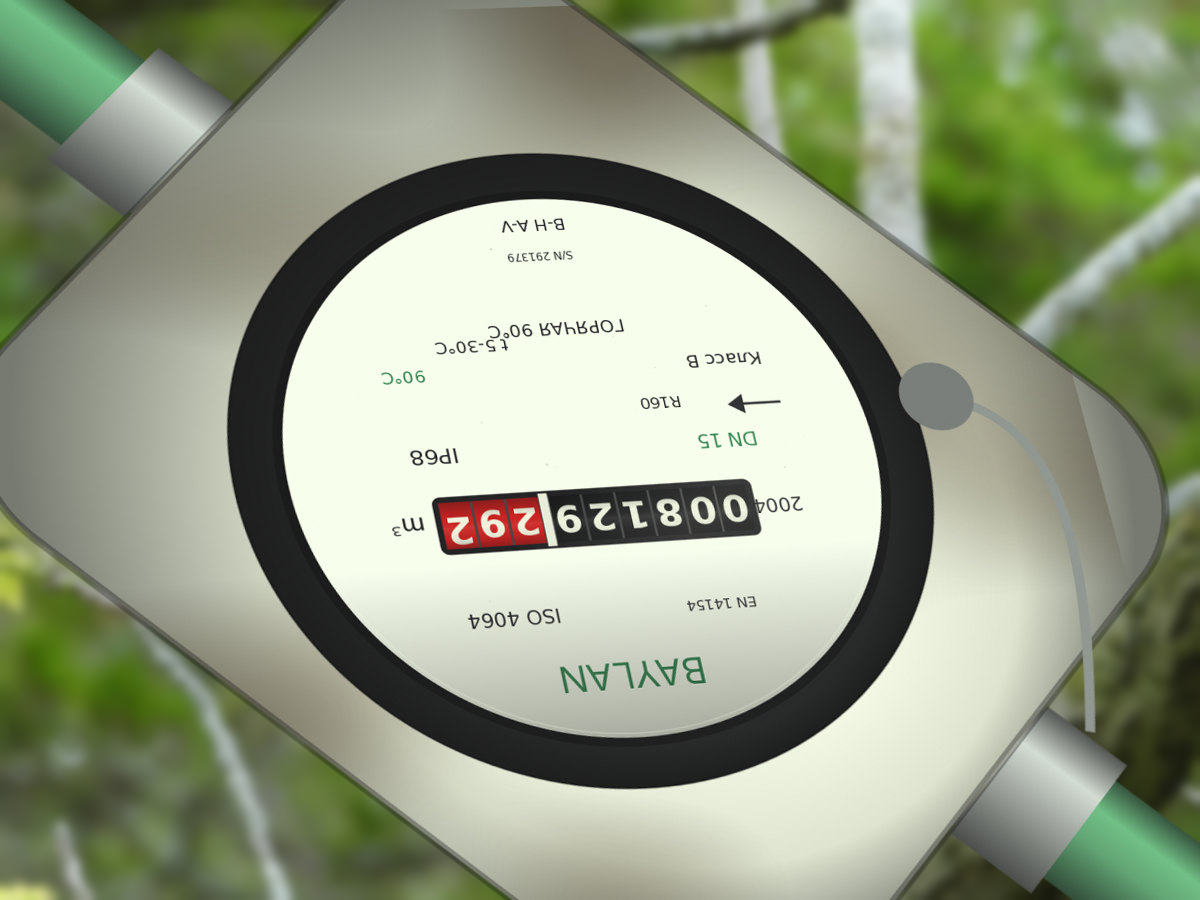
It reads 8129.292 m³
